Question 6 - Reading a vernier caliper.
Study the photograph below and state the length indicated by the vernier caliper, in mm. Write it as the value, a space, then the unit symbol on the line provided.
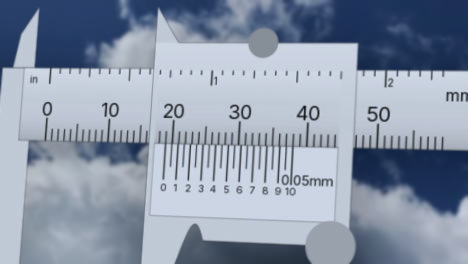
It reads 19.0 mm
